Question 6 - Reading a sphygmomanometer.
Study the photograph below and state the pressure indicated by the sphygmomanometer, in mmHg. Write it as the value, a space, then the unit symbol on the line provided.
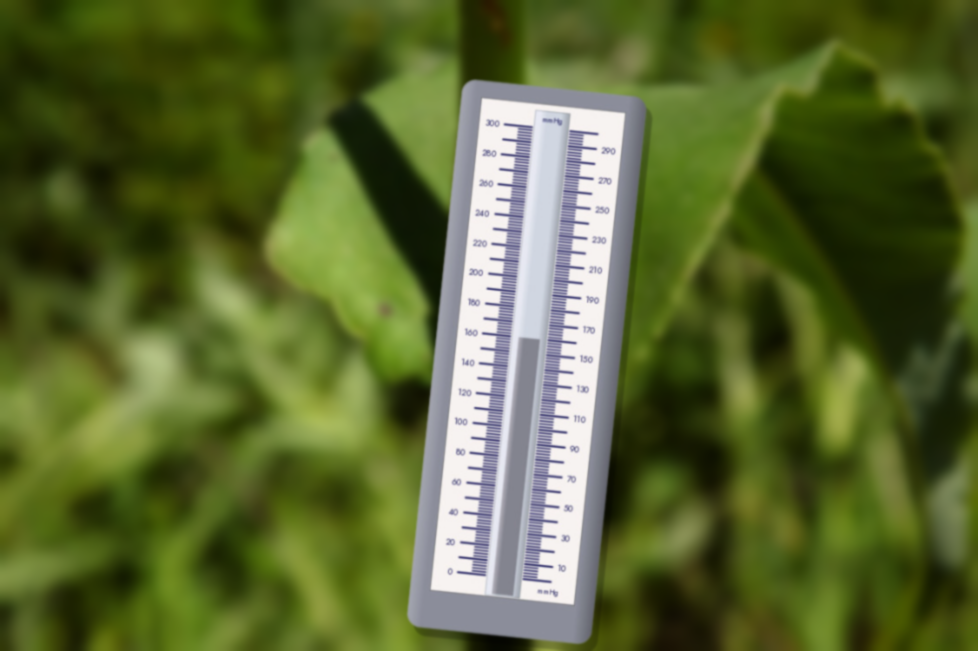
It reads 160 mmHg
